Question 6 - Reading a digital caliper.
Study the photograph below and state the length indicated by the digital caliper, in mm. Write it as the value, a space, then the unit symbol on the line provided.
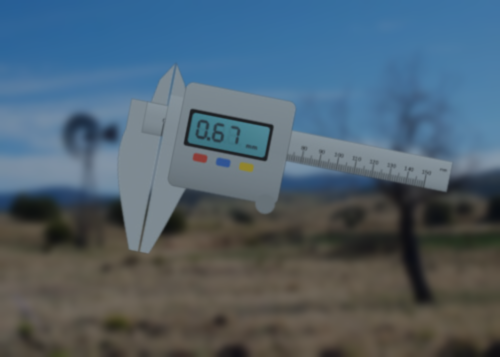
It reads 0.67 mm
